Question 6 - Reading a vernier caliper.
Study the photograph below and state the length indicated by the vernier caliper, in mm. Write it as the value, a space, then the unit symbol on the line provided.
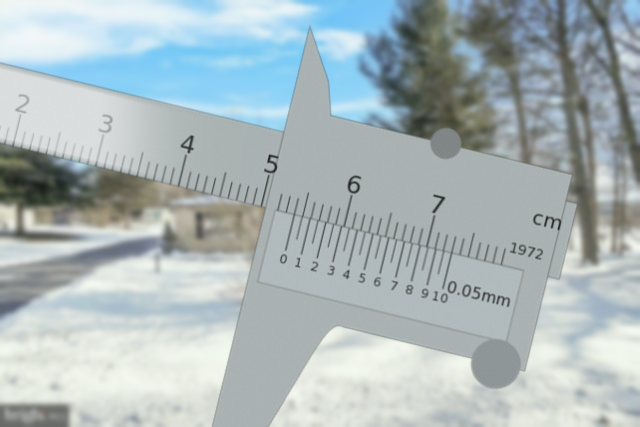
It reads 54.0 mm
